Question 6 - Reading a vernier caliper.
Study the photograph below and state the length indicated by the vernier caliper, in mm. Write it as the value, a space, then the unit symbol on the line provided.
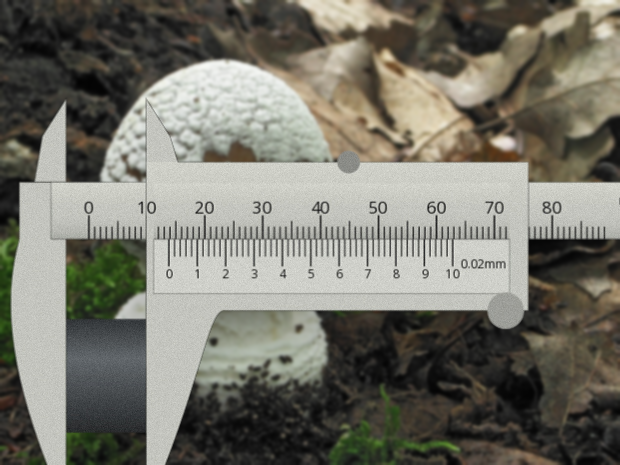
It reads 13.8 mm
